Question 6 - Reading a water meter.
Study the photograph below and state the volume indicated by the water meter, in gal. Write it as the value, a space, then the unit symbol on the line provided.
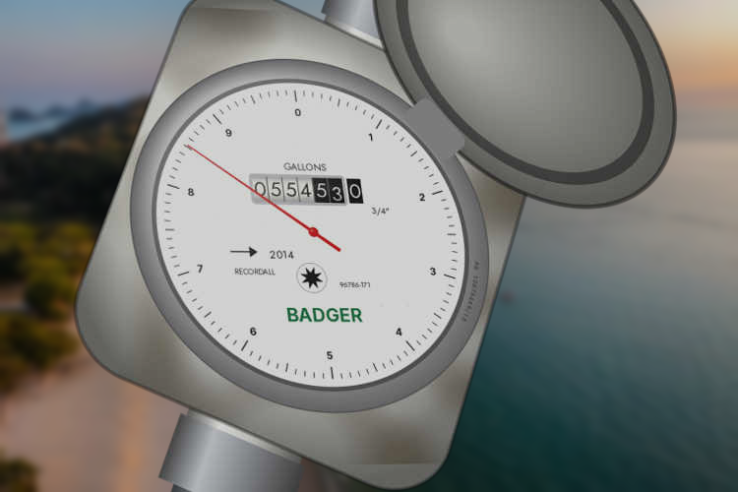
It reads 554528.5 gal
